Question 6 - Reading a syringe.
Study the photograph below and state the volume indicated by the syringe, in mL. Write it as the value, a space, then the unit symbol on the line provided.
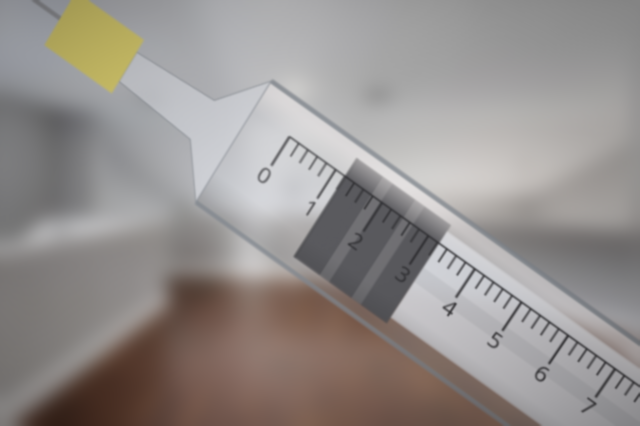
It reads 1.2 mL
